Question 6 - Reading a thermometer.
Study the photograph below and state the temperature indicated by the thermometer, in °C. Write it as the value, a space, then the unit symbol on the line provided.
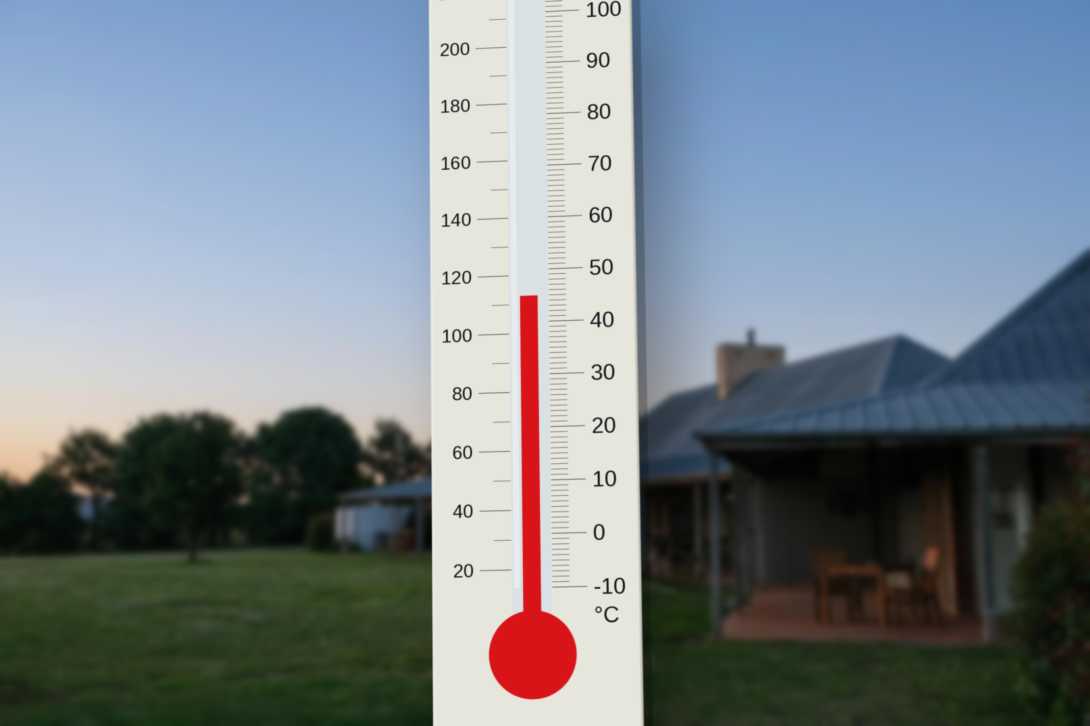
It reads 45 °C
